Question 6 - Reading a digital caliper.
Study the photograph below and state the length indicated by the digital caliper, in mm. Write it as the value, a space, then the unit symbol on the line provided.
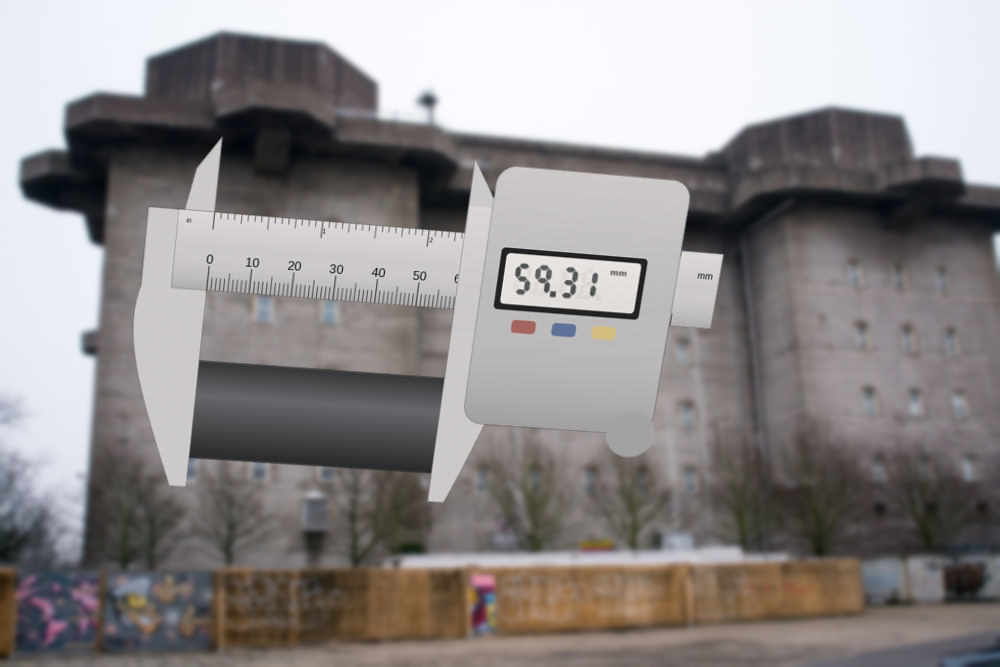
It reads 59.31 mm
